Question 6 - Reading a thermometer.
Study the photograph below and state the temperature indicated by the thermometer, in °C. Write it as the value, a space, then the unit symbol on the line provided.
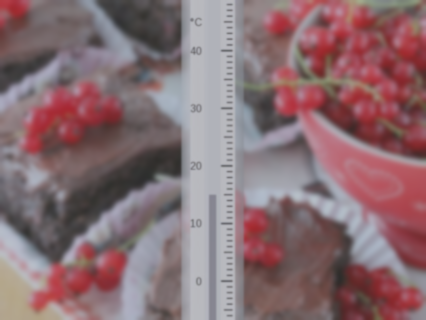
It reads 15 °C
